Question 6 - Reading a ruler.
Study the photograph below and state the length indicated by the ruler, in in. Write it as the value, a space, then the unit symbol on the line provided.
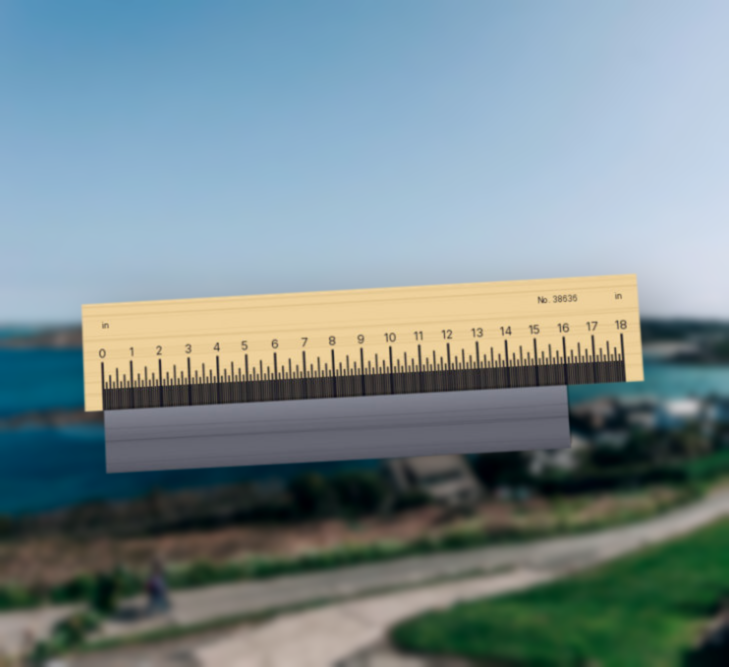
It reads 16 in
